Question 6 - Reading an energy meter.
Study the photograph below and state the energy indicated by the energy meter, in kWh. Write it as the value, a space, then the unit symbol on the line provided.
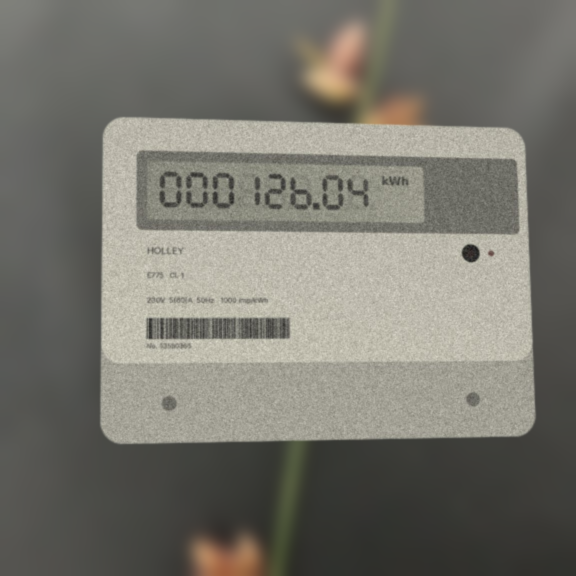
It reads 126.04 kWh
